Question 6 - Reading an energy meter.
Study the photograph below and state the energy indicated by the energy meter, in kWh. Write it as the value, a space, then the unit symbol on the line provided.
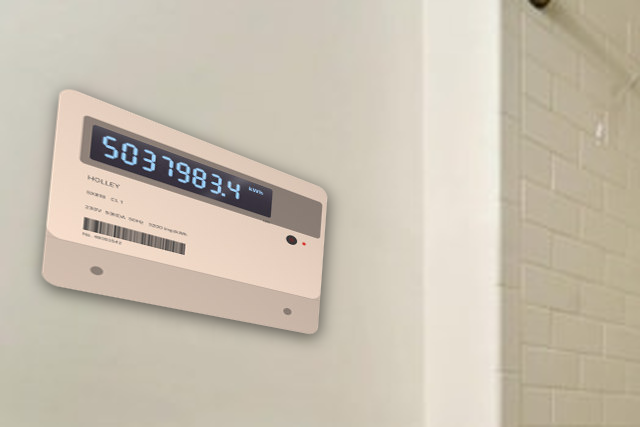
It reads 5037983.4 kWh
